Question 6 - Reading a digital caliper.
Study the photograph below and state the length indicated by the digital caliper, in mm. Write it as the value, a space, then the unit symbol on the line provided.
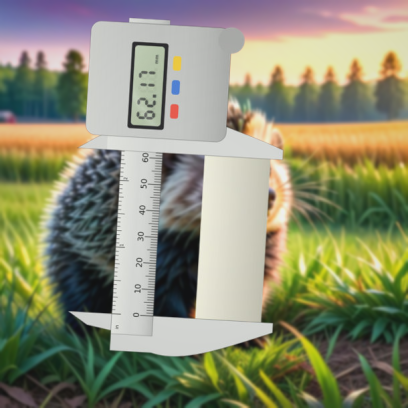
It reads 62.17 mm
